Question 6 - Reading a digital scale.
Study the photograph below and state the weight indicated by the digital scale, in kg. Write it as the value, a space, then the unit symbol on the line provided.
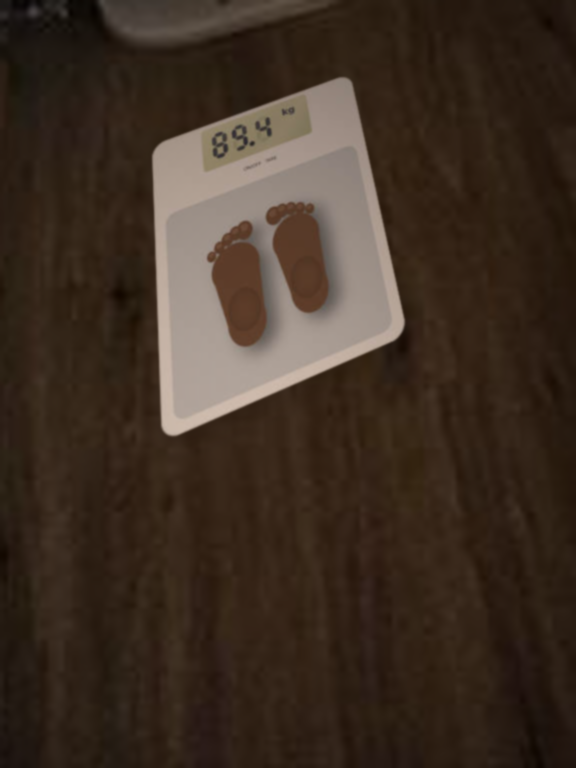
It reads 89.4 kg
